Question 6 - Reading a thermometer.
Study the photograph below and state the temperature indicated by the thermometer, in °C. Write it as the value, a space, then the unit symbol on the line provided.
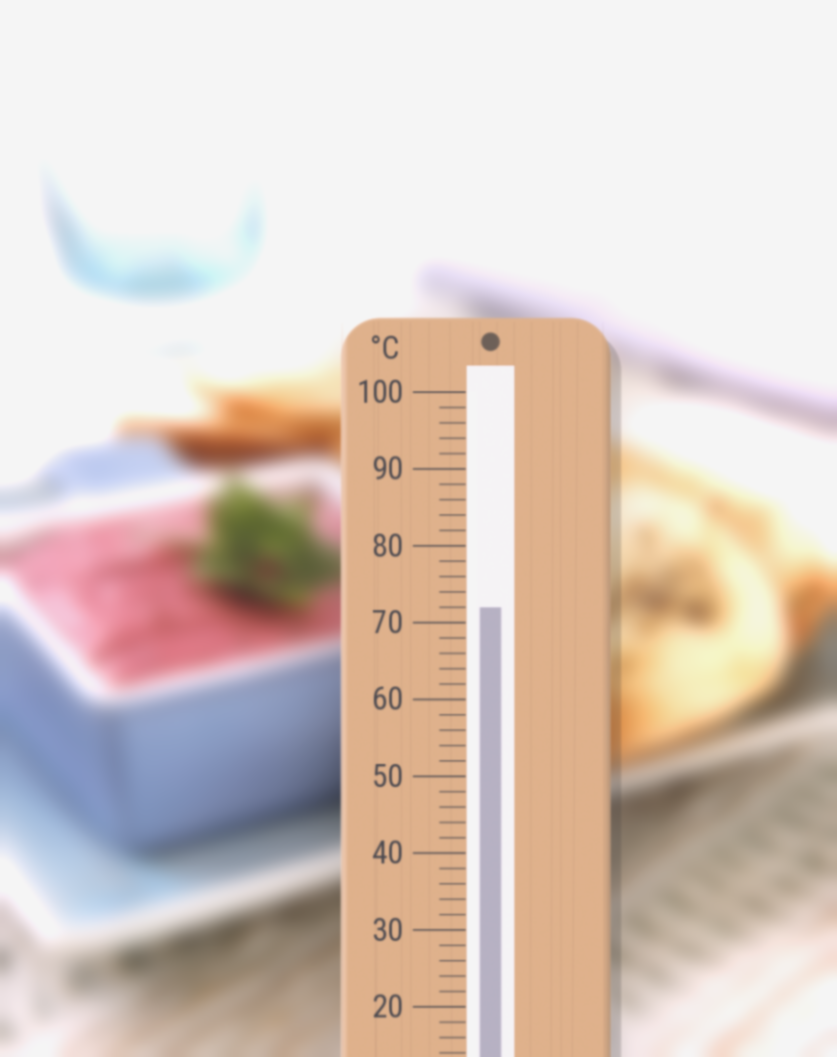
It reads 72 °C
